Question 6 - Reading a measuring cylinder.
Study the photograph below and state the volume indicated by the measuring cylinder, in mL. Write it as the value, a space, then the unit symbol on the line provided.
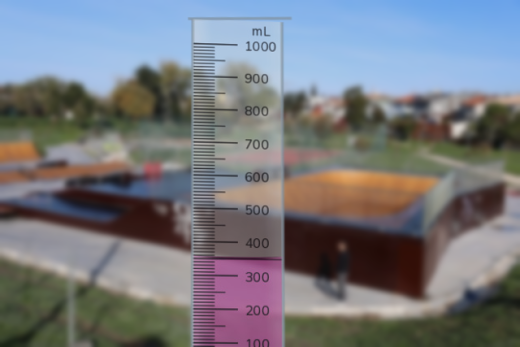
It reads 350 mL
